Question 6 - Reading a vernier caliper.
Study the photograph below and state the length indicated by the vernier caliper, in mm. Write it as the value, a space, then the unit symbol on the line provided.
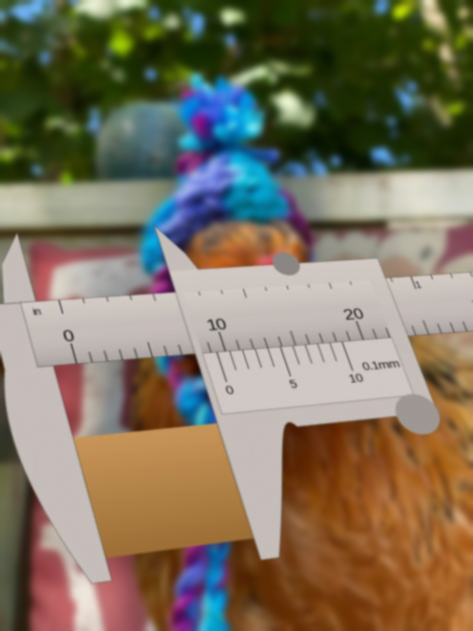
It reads 9.4 mm
